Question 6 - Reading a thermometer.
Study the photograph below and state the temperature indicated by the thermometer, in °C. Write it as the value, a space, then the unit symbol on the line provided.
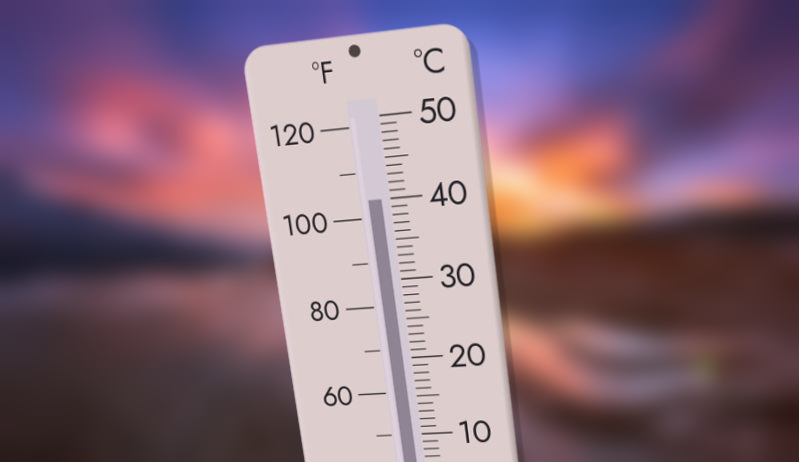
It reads 40 °C
